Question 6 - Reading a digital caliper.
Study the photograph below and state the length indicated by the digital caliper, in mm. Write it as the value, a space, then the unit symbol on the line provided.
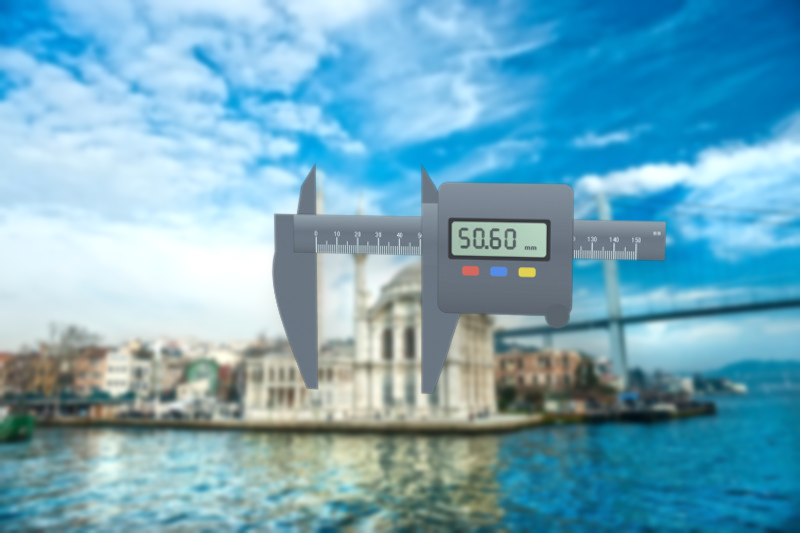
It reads 50.60 mm
